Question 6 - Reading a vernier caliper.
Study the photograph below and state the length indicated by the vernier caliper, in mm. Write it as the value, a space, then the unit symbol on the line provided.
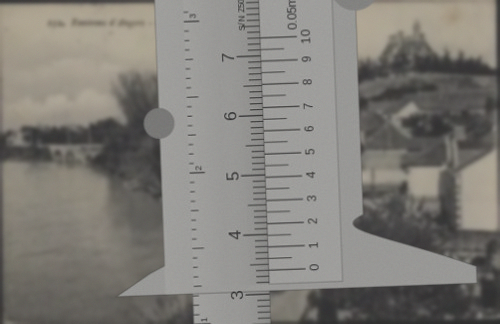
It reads 34.0 mm
